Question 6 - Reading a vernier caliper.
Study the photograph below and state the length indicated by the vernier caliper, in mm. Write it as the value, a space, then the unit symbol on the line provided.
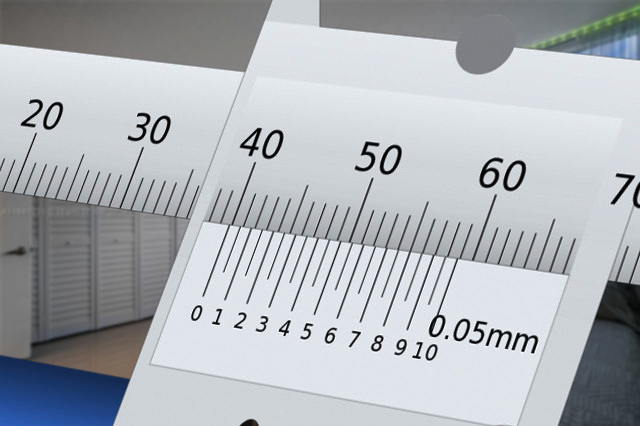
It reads 39.8 mm
